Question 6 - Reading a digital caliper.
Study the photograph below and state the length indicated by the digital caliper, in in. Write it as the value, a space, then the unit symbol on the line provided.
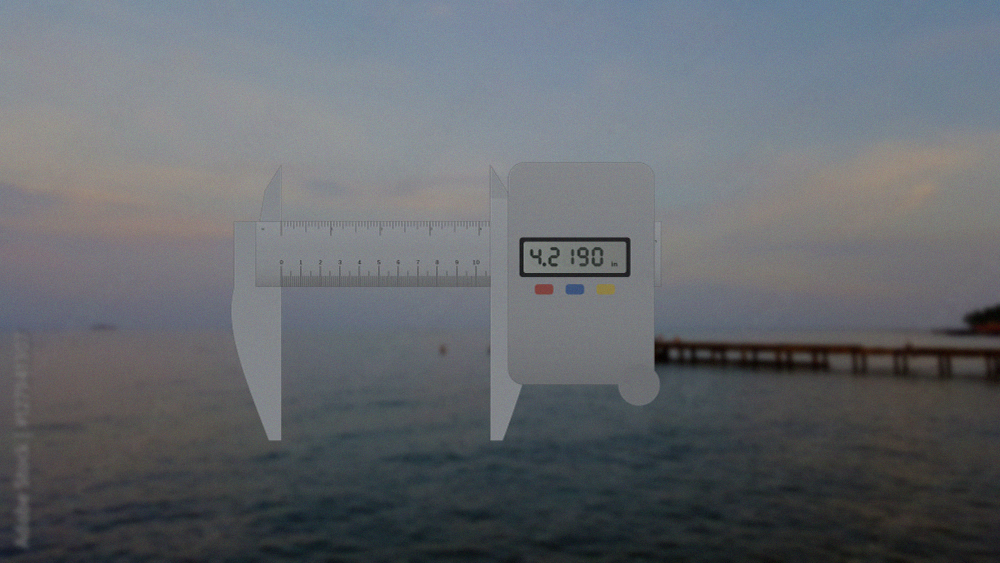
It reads 4.2190 in
